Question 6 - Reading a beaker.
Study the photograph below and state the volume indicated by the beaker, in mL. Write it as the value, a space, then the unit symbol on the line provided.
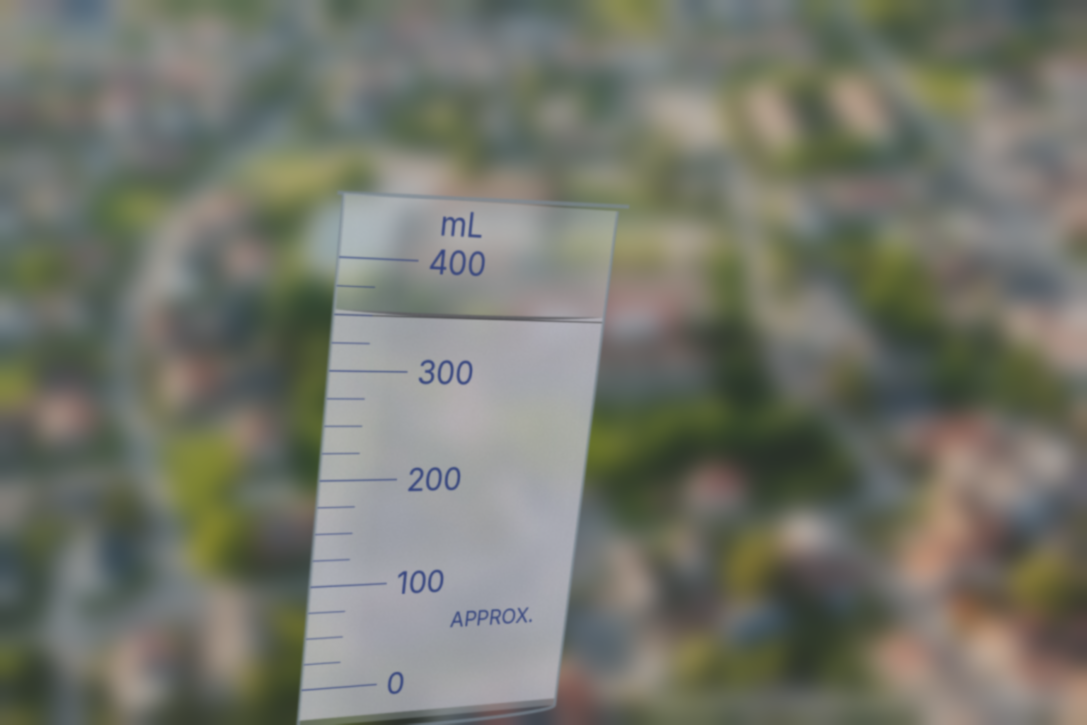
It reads 350 mL
